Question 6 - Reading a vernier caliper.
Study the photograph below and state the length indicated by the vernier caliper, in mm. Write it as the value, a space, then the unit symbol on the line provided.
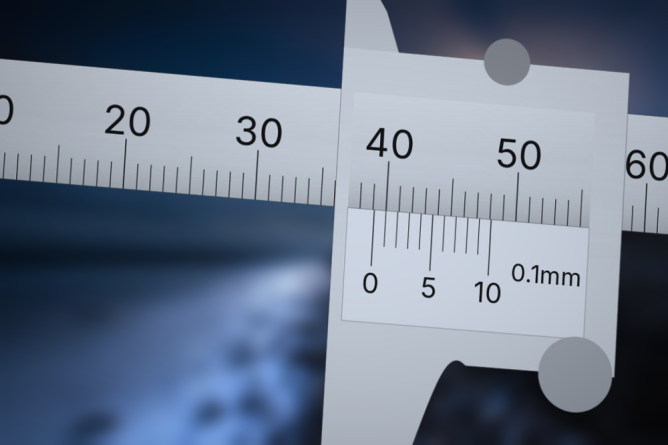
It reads 39.1 mm
